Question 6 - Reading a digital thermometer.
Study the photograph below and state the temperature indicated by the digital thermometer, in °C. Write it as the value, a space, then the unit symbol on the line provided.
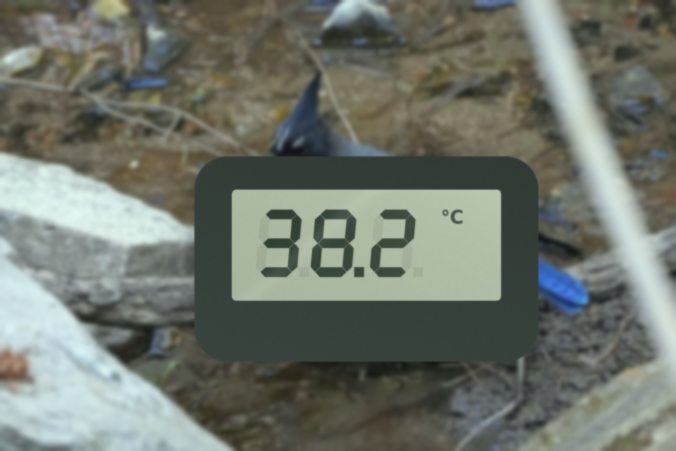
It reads 38.2 °C
